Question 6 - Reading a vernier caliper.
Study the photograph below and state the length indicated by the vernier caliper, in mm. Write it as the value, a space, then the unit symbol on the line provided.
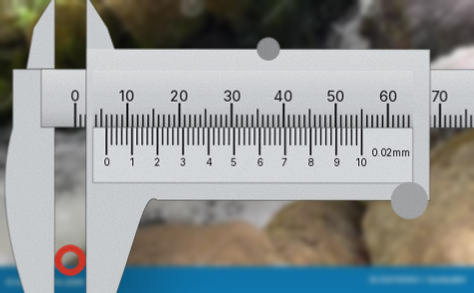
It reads 6.0 mm
